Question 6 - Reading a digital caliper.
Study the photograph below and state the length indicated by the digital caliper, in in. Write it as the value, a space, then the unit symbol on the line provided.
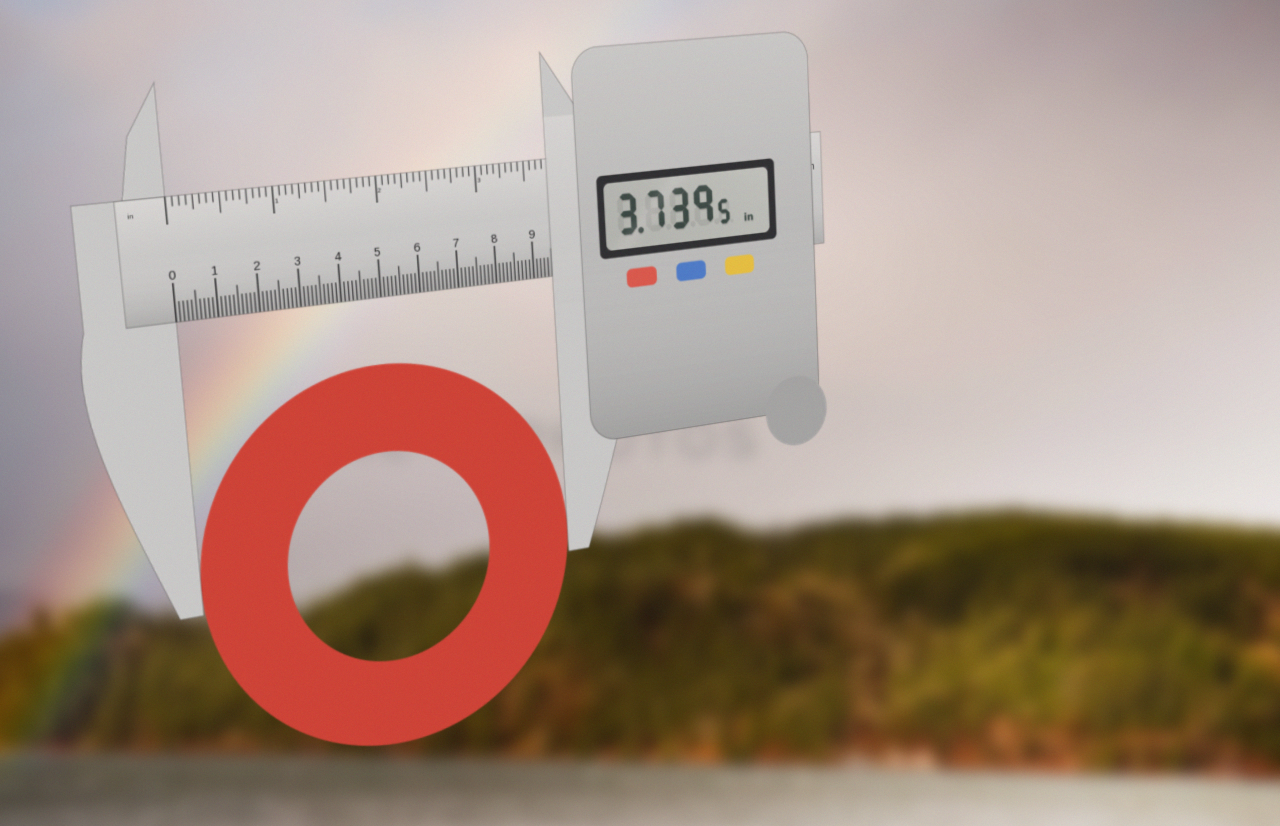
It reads 3.7395 in
